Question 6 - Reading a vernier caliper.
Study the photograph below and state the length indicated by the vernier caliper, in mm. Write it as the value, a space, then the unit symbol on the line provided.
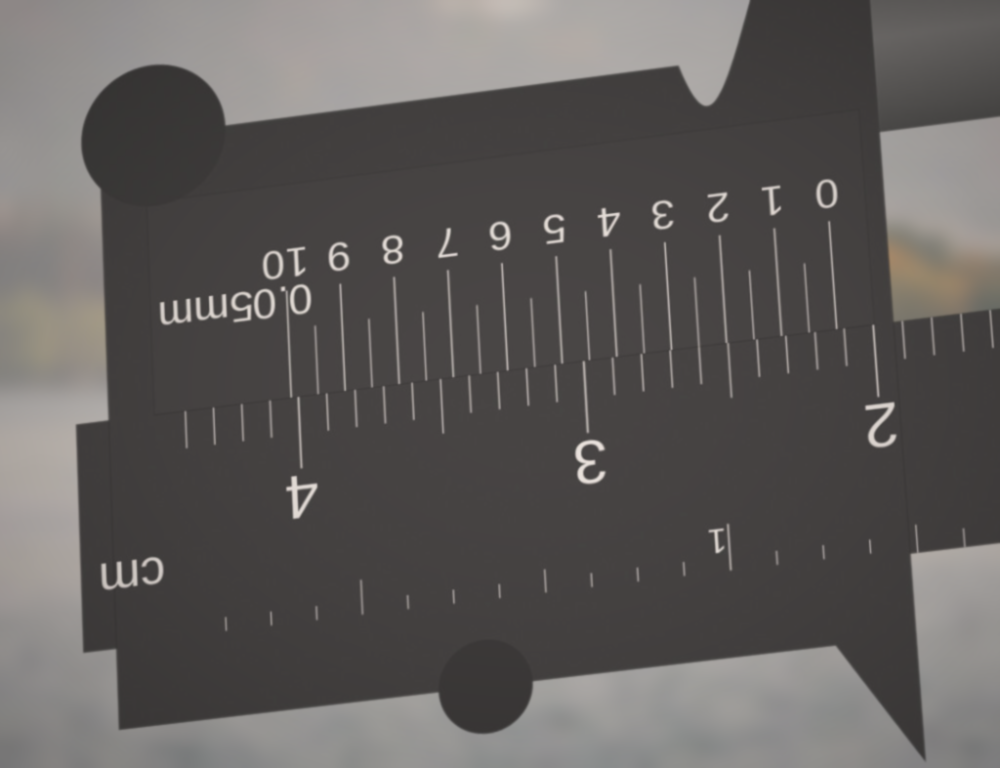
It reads 21.25 mm
